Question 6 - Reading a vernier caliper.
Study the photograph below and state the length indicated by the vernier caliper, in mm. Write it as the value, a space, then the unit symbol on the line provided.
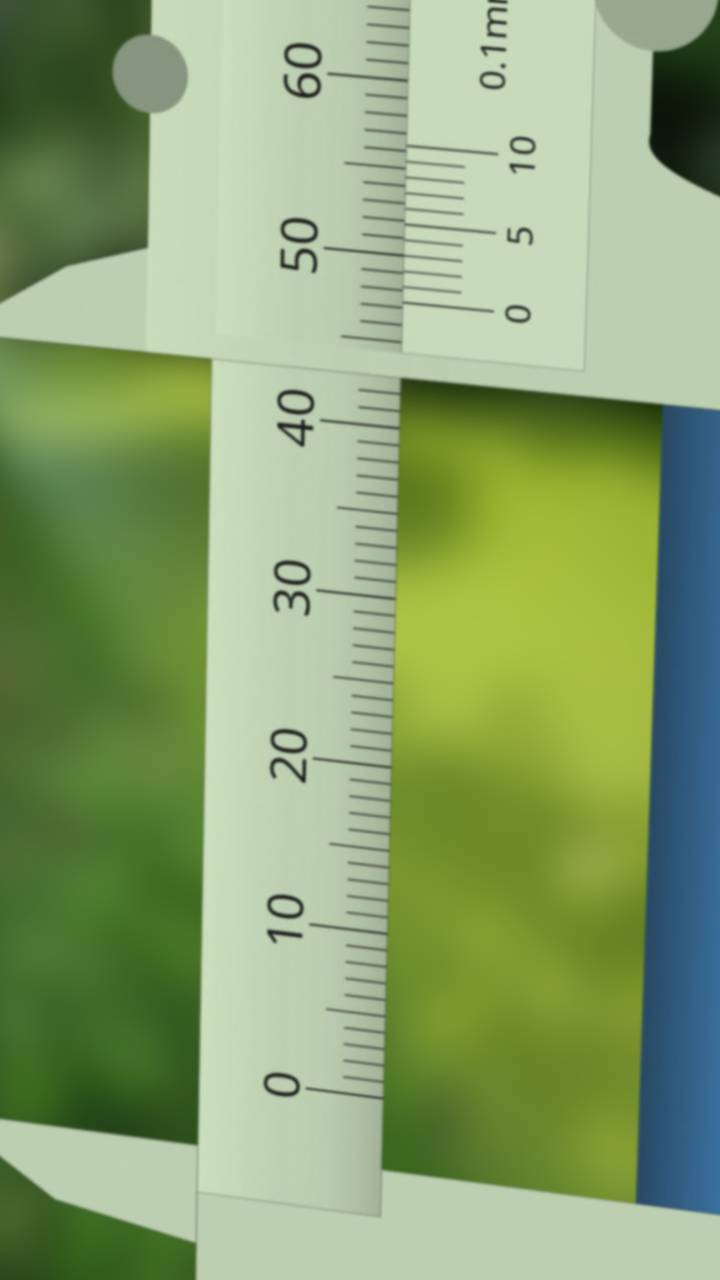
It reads 47.3 mm
